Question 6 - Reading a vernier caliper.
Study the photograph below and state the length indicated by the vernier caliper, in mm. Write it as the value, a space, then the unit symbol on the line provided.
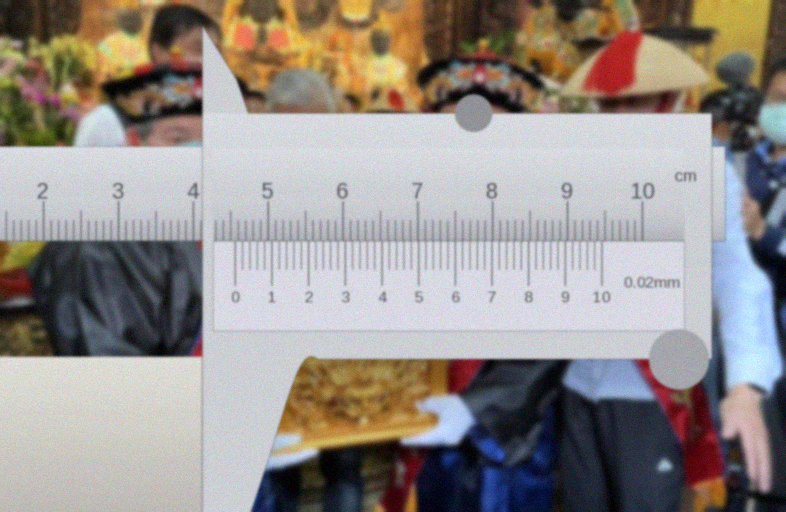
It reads 45.6 mm
